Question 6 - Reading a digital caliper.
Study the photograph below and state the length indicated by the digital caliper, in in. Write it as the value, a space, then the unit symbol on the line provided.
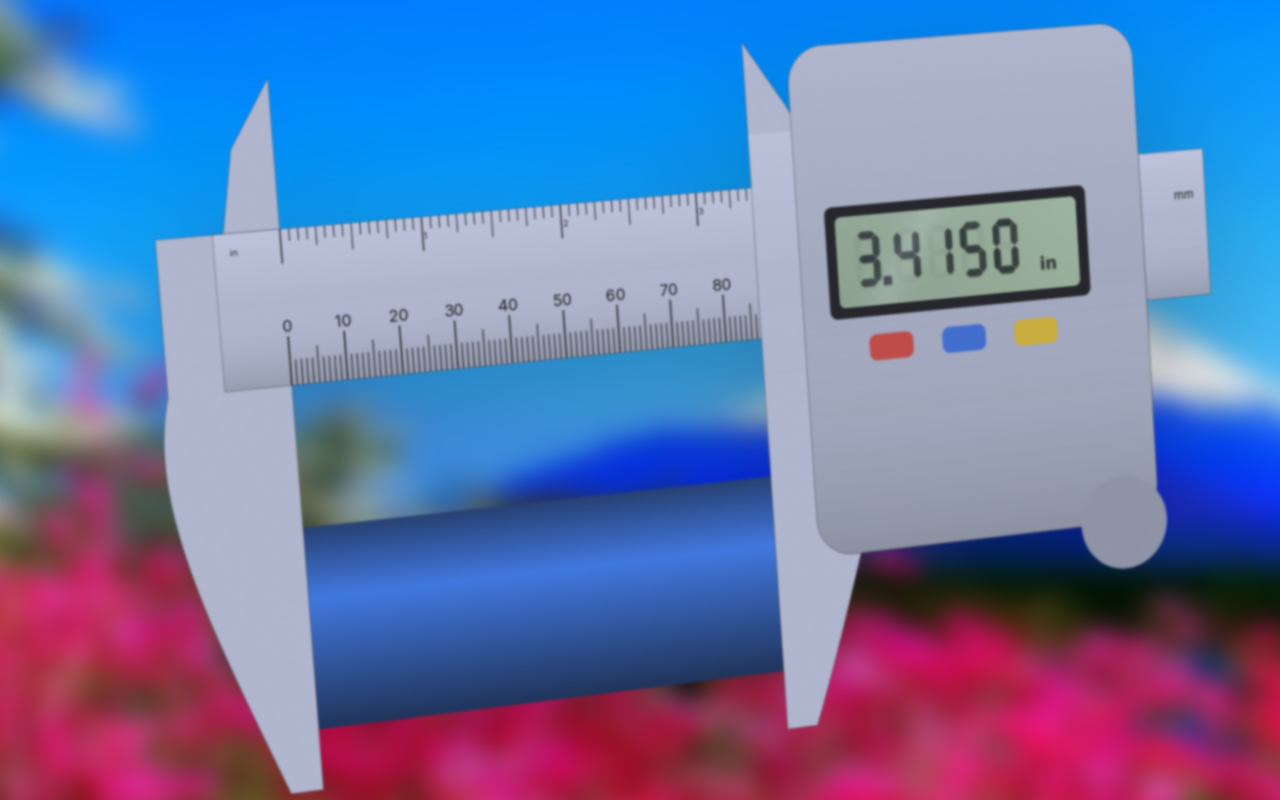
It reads 3.4150 in
